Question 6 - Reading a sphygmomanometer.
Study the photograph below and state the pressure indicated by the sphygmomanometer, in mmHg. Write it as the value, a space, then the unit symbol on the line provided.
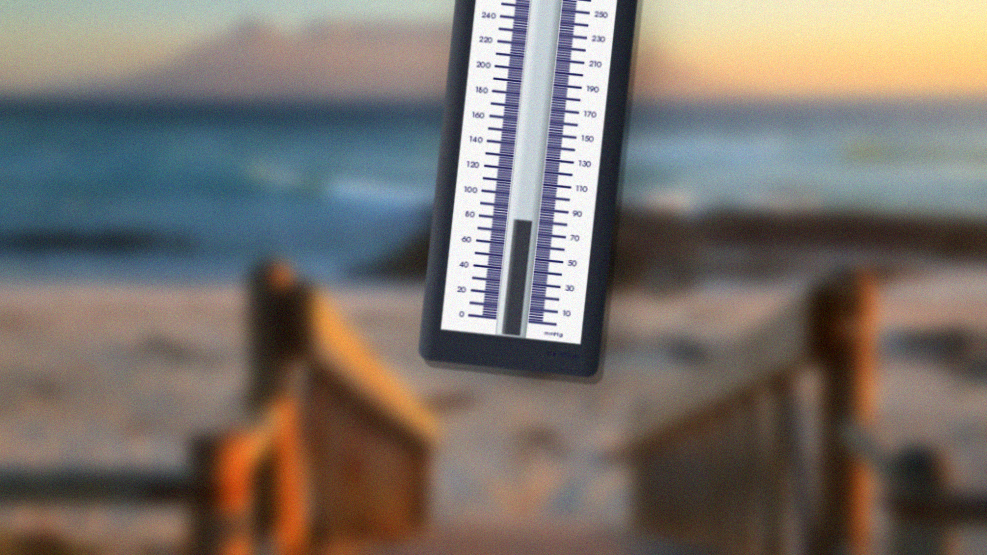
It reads 80 mmHg
